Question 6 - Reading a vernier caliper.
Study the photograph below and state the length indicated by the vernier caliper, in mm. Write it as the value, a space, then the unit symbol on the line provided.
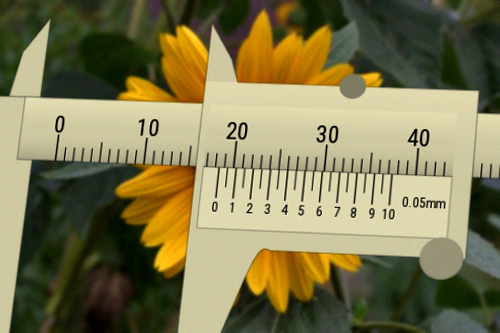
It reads 18.4 mm
